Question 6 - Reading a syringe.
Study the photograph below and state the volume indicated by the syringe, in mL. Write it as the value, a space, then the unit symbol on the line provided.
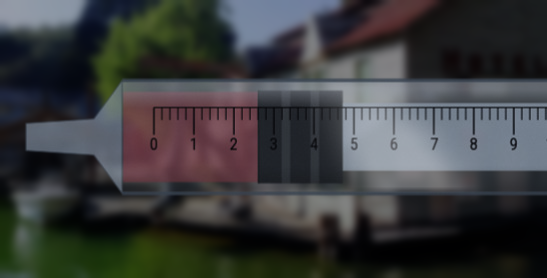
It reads 2.6 mL
